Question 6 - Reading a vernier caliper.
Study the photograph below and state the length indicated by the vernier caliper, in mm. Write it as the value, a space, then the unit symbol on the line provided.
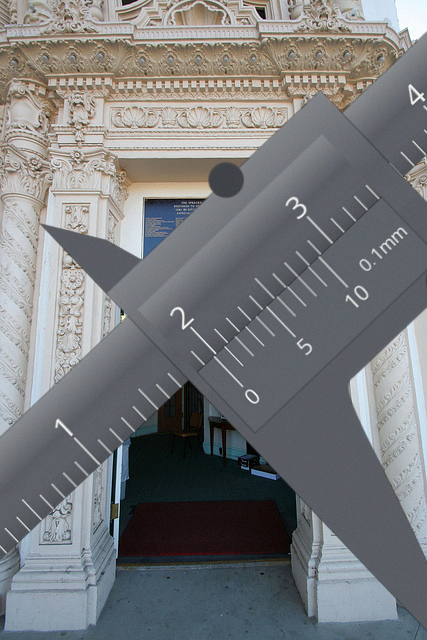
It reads 19.8 mm
